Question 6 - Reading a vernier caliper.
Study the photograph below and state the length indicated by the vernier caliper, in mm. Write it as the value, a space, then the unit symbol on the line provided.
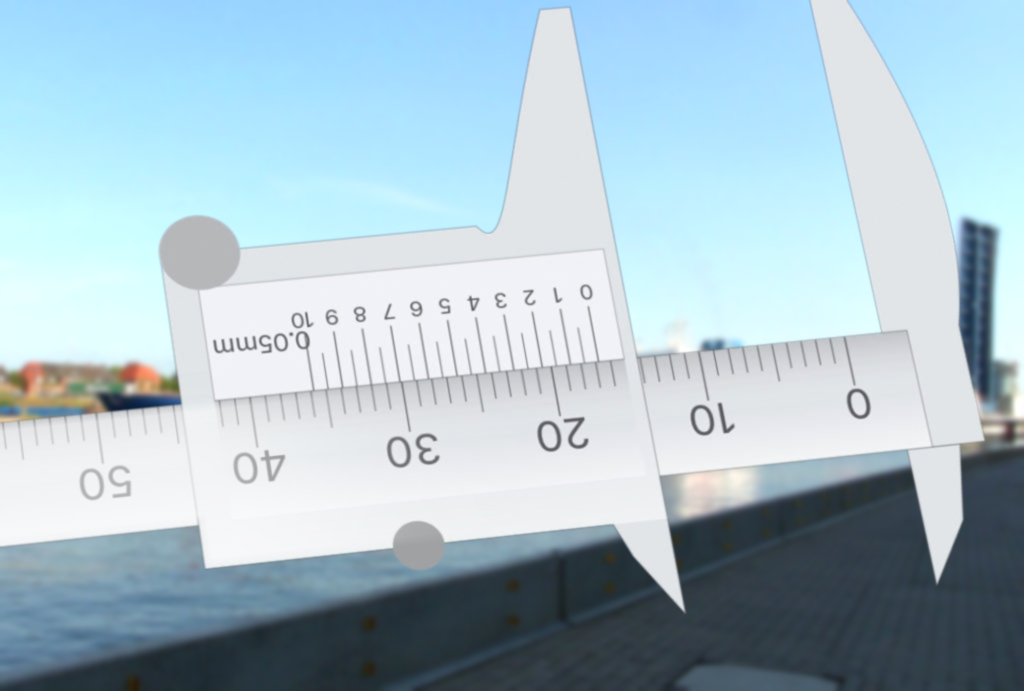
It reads 16.8 mm
